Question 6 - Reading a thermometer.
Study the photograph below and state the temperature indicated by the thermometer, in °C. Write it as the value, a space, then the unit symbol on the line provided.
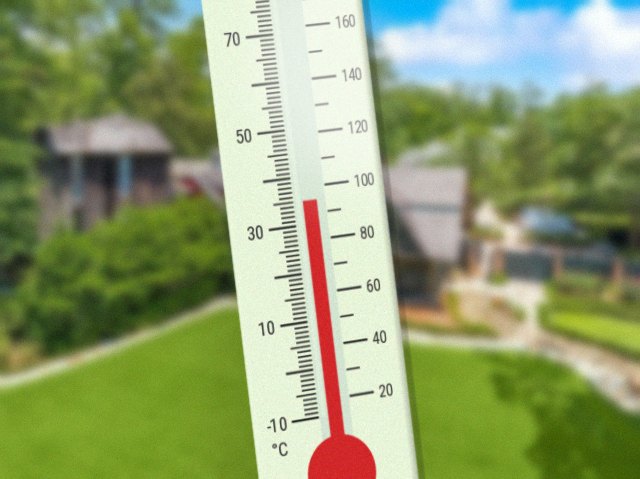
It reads 35 °C
